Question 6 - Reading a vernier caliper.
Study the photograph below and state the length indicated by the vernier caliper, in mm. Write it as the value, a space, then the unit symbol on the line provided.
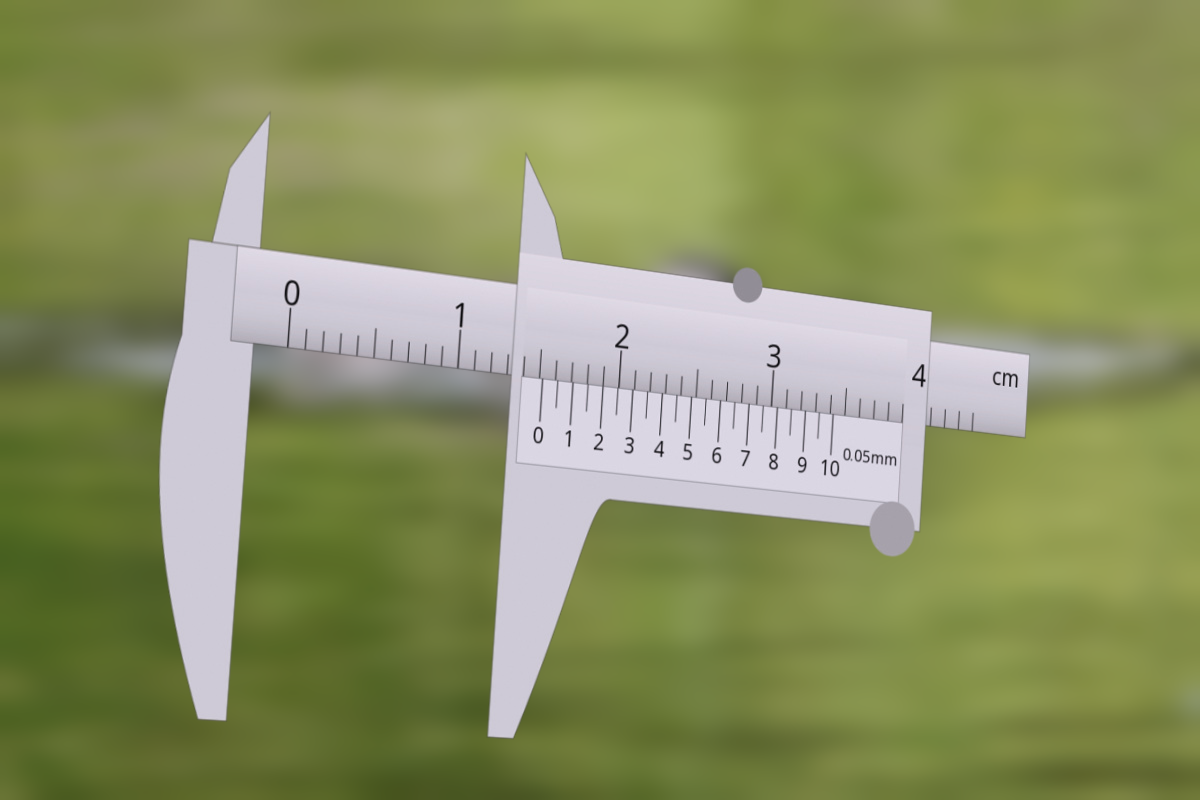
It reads 15.2 mm
